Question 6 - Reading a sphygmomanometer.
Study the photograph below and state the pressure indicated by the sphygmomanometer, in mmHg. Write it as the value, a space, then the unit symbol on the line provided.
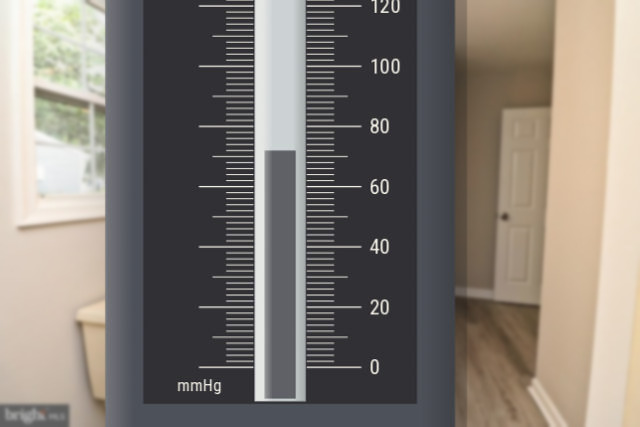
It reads 72 mmHg
